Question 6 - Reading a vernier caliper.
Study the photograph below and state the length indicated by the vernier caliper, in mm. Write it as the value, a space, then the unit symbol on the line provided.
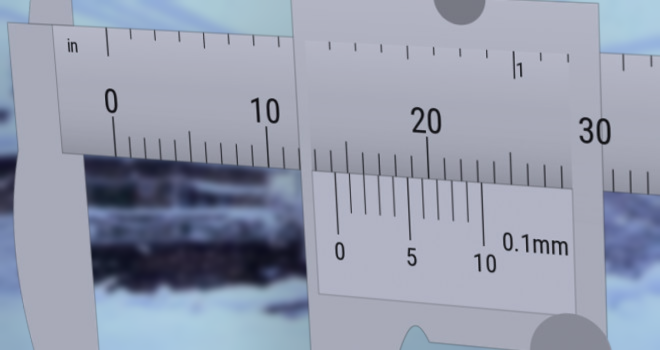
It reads 14.2 mm
